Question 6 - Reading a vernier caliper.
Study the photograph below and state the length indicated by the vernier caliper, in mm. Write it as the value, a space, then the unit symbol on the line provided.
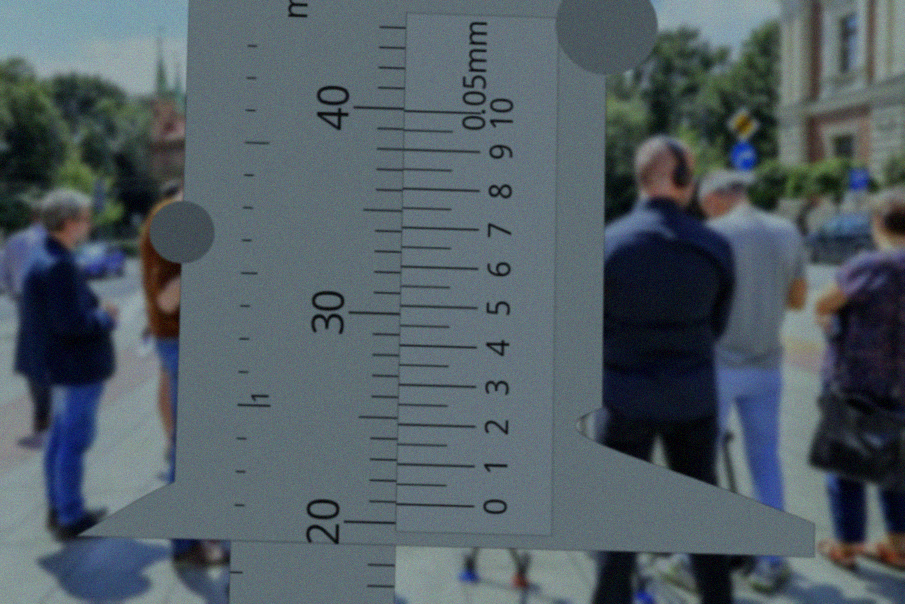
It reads 20.9 mm
